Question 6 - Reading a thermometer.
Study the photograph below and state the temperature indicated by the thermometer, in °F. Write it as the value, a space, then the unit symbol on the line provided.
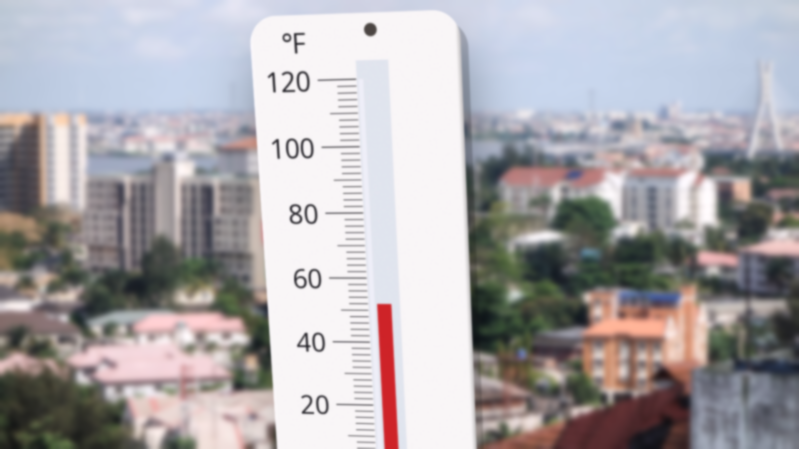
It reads 52 °F
